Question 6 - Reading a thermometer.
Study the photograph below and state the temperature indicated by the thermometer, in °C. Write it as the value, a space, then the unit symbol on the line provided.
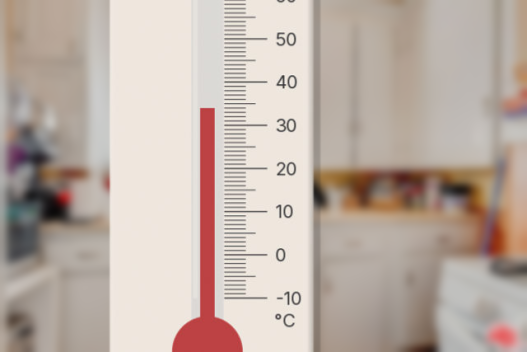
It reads 34 °C
